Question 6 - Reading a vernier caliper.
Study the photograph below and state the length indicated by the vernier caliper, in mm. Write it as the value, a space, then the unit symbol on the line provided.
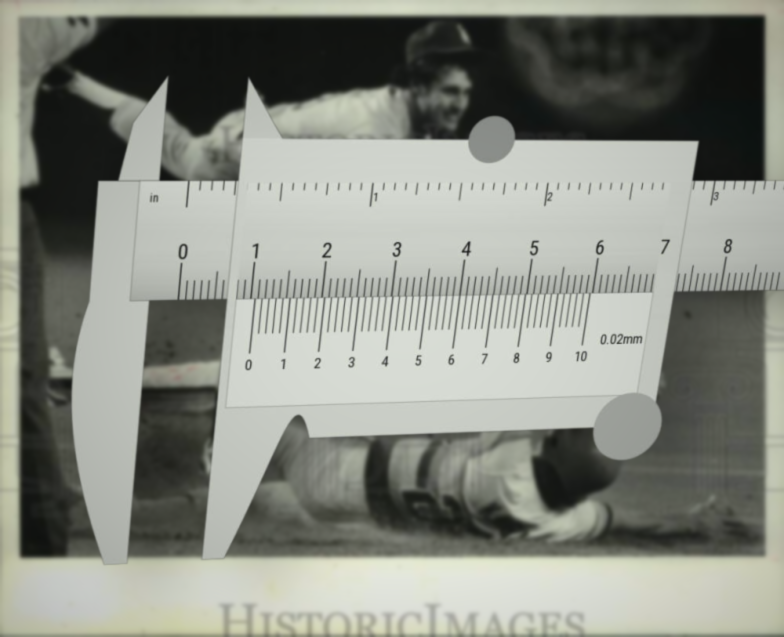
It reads 10.6 mm
